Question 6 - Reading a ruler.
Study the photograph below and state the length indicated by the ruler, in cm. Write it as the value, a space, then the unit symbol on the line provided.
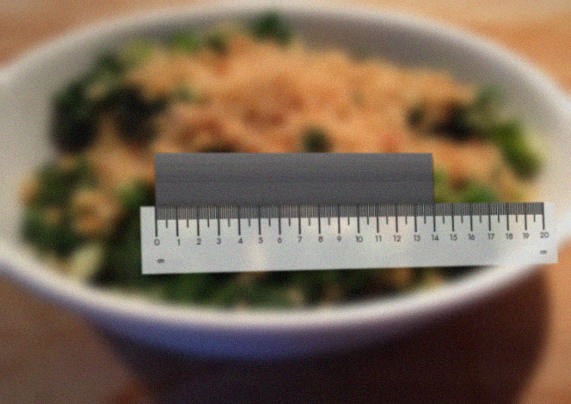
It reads 14 cm
